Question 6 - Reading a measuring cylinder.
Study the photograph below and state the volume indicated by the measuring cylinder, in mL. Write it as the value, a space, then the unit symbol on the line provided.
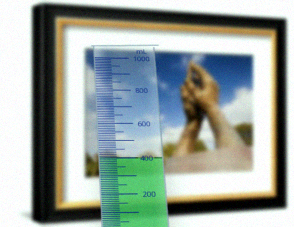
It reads 400 mL
